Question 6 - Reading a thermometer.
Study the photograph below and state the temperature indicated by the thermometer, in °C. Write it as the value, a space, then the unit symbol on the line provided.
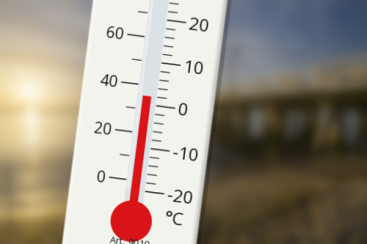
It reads 2 °C
